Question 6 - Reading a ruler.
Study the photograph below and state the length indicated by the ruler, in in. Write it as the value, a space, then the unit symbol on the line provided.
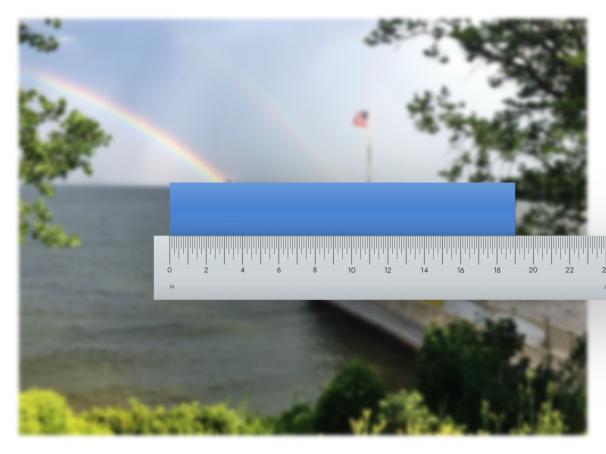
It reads 19 in
